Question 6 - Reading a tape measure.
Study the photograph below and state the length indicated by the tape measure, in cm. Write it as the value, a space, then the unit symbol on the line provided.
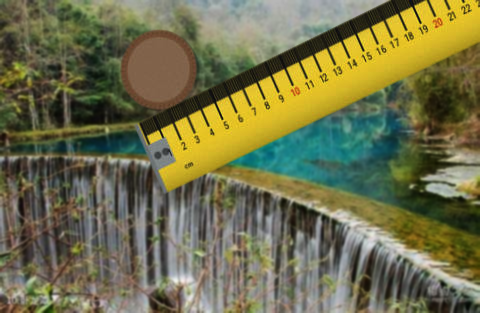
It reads 5 cm
